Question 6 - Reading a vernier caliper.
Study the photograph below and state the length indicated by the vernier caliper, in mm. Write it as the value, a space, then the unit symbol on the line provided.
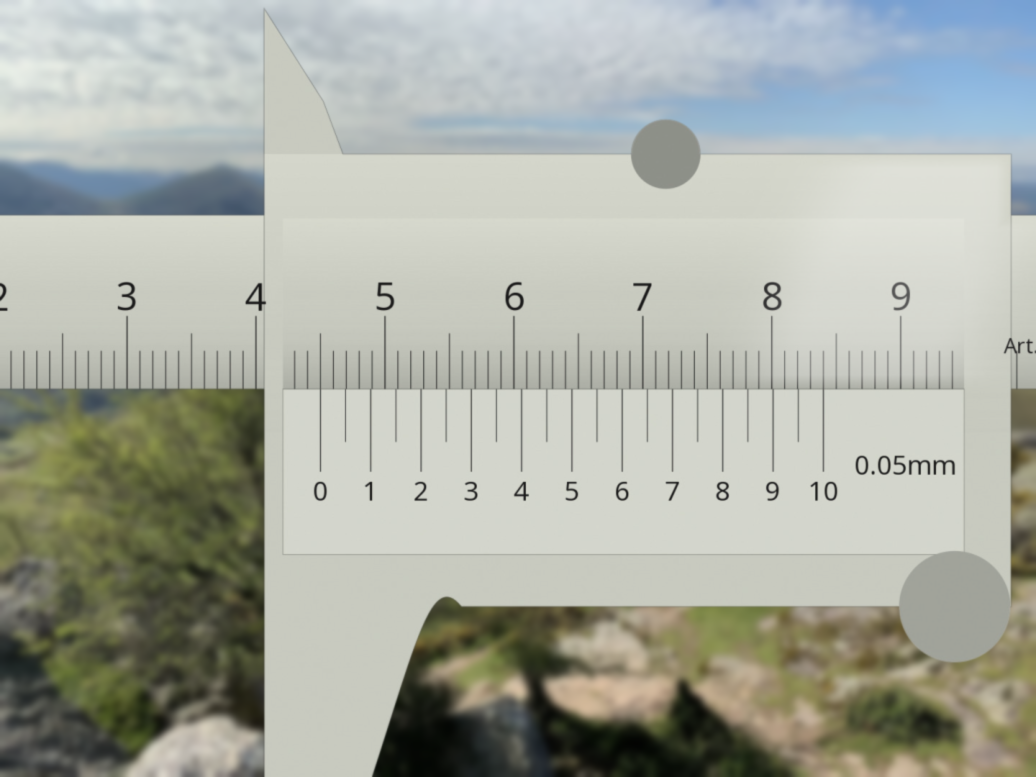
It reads 45.0 mm
